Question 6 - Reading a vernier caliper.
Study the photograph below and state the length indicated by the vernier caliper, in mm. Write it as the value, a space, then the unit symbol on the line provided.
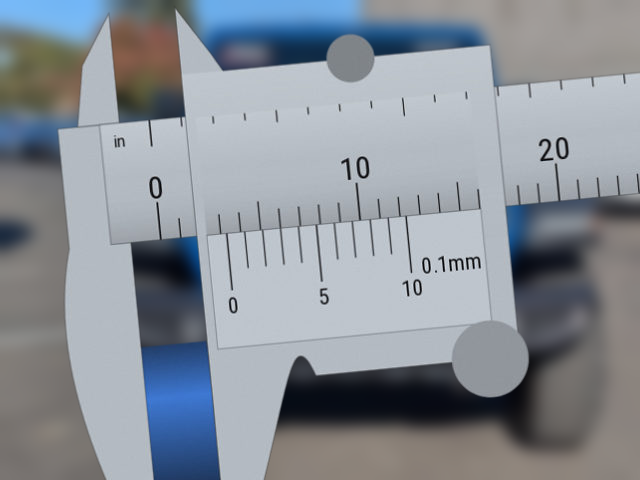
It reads 3.3 mm
